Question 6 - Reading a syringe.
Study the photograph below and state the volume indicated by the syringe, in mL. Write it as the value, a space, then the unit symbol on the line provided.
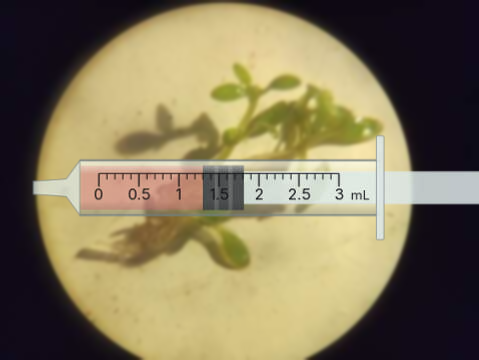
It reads 1.3 mL
